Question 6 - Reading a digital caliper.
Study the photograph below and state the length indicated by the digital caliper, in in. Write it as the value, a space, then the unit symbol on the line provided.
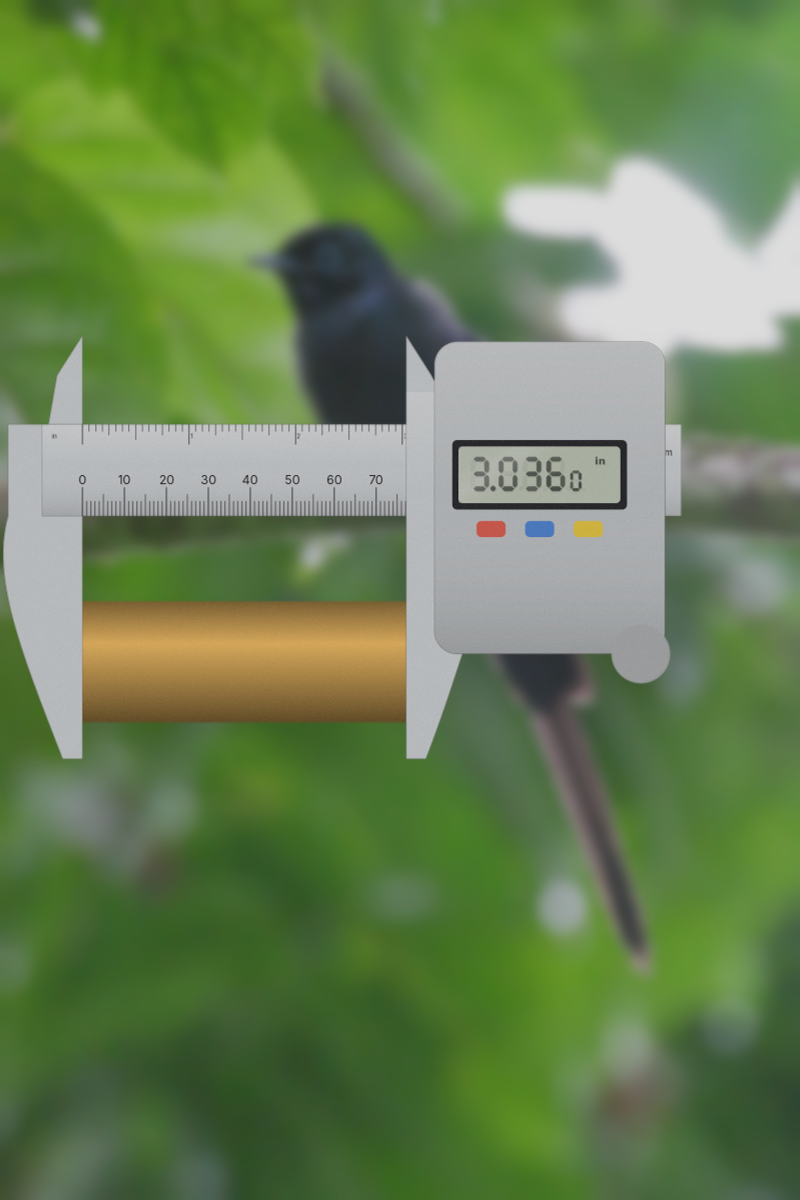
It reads 3.0360 in
